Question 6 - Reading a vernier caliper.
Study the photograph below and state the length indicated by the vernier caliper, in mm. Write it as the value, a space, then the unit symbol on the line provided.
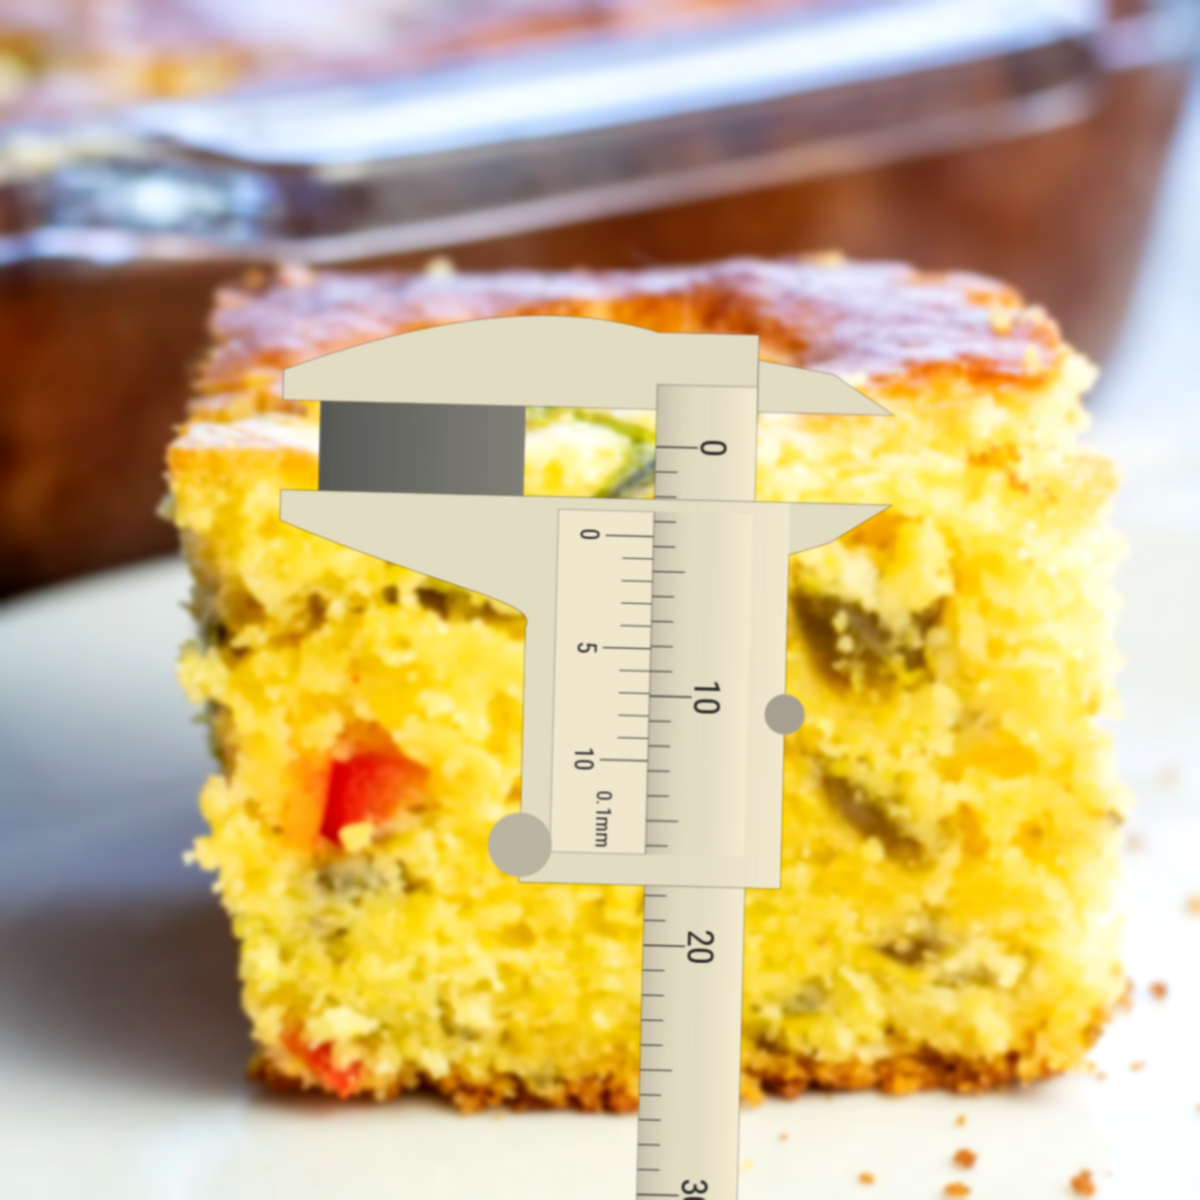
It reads 3.6 mm
